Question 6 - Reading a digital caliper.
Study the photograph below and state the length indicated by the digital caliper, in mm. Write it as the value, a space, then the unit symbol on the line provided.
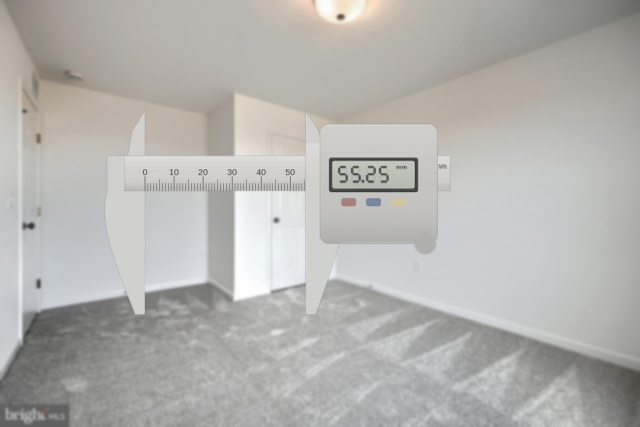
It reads 55.25 mm
